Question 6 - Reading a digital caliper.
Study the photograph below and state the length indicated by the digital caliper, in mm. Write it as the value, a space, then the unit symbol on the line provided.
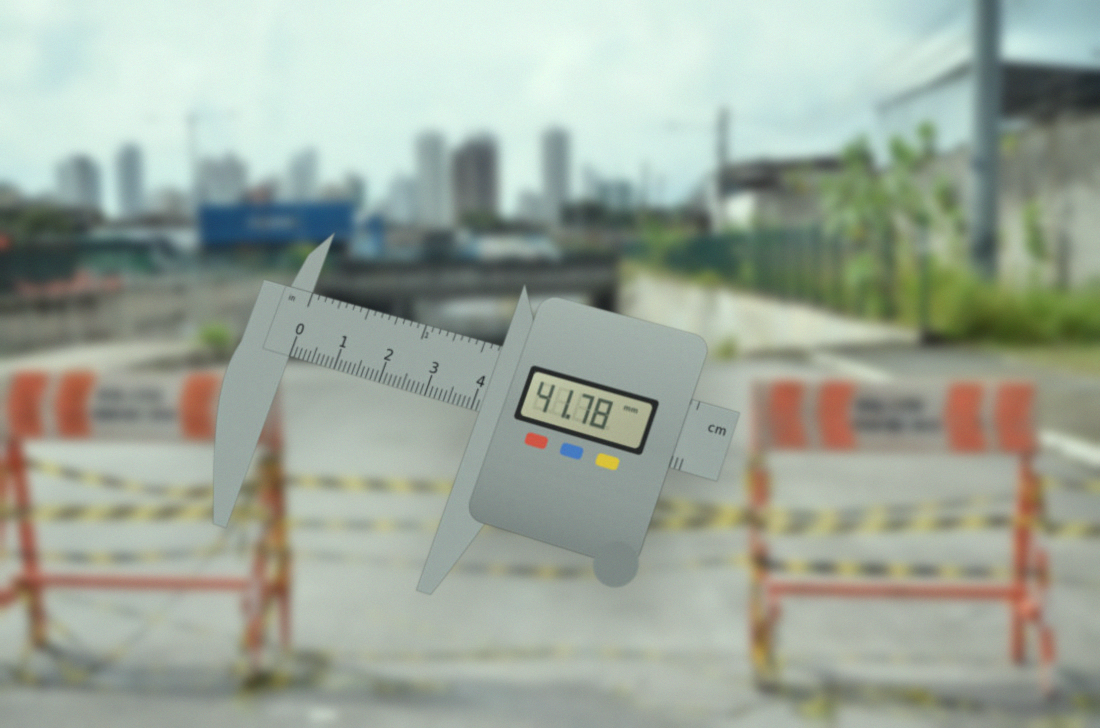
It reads 41.78 mm
